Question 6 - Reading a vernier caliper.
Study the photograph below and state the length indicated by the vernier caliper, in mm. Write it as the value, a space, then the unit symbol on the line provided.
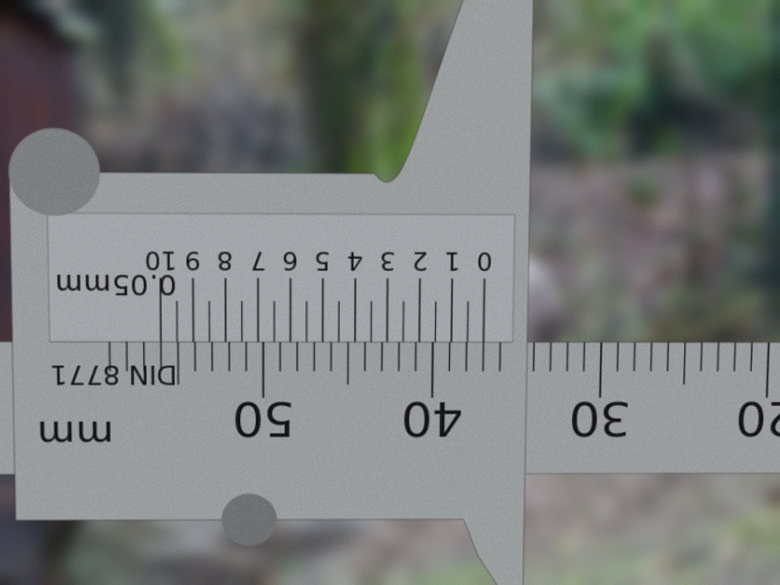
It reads 37.0 mm
